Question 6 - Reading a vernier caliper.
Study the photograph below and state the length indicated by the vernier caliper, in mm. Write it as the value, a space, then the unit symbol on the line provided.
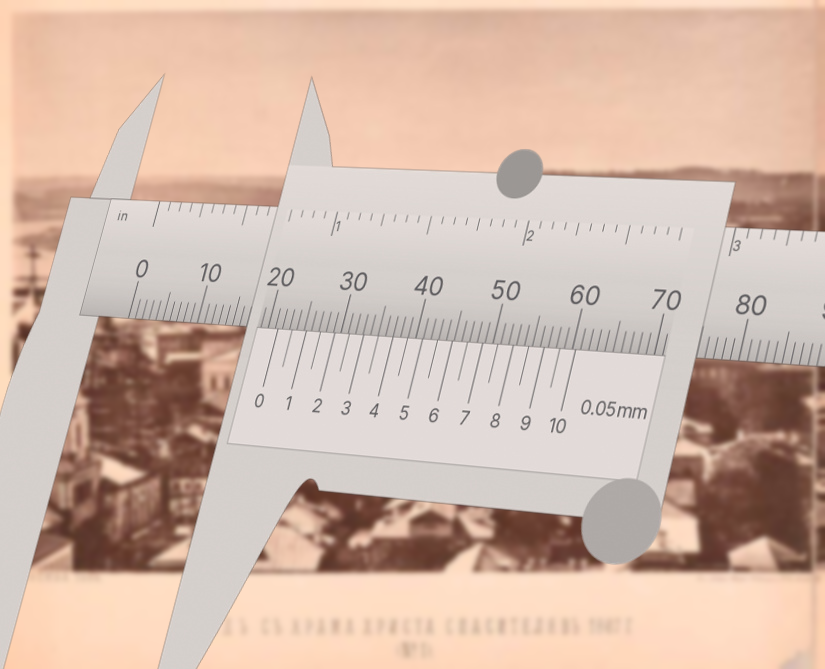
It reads 21.4 mm
